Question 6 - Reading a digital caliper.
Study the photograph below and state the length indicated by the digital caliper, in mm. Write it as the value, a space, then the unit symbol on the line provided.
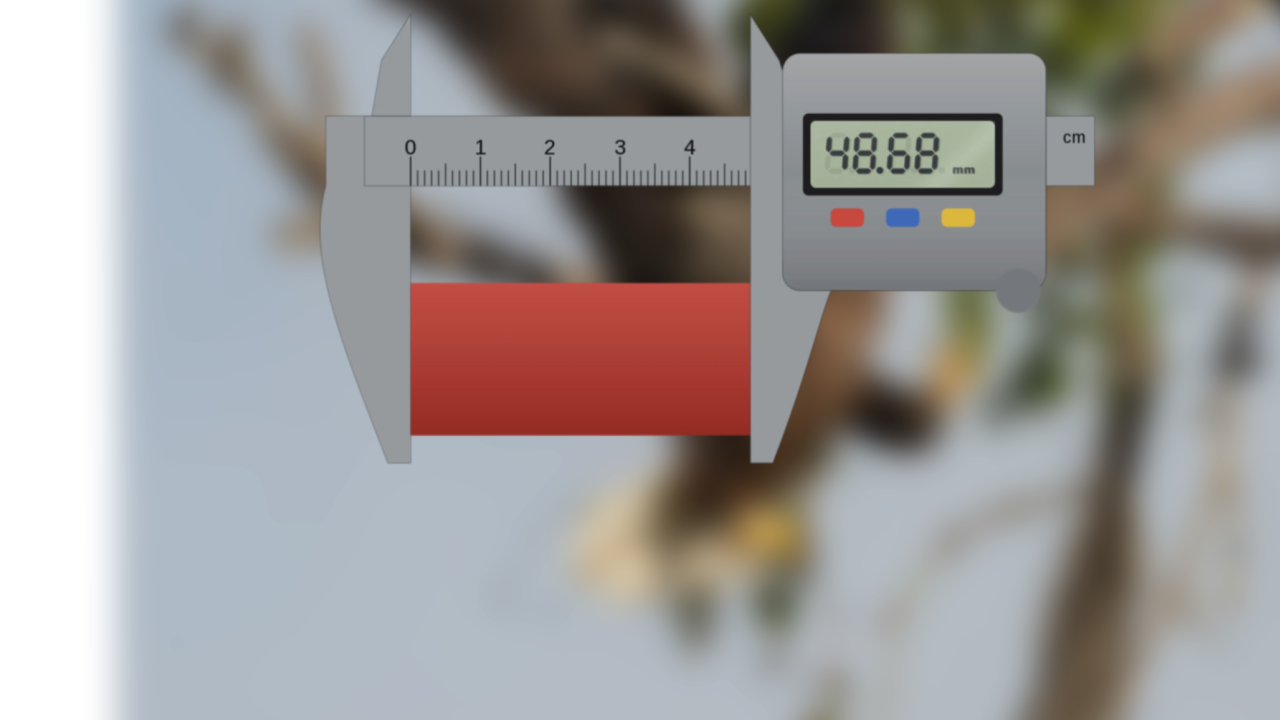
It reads 48.68 mm
